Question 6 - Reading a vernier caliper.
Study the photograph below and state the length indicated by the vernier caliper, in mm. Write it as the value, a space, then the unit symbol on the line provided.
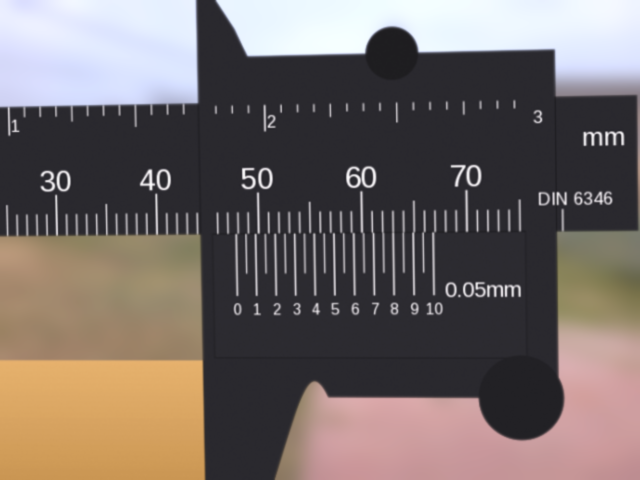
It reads 47.8 mm
